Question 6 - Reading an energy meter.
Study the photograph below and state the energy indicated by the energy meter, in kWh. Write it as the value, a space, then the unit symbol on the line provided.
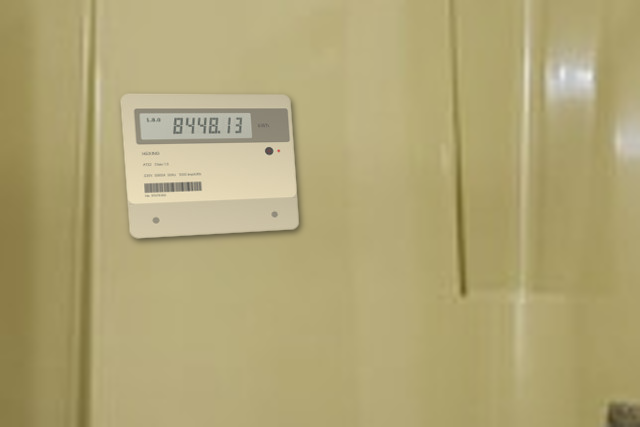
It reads 8448.13 kWh
